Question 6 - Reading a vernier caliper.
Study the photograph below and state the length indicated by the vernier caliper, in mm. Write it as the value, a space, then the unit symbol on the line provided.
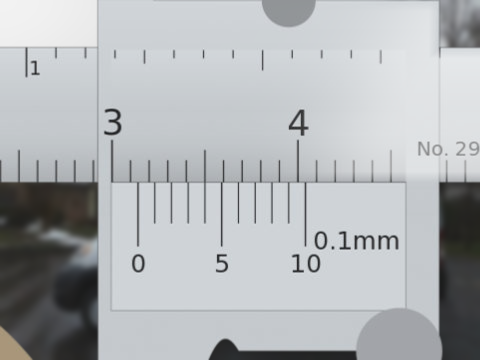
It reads 31.4 mm
